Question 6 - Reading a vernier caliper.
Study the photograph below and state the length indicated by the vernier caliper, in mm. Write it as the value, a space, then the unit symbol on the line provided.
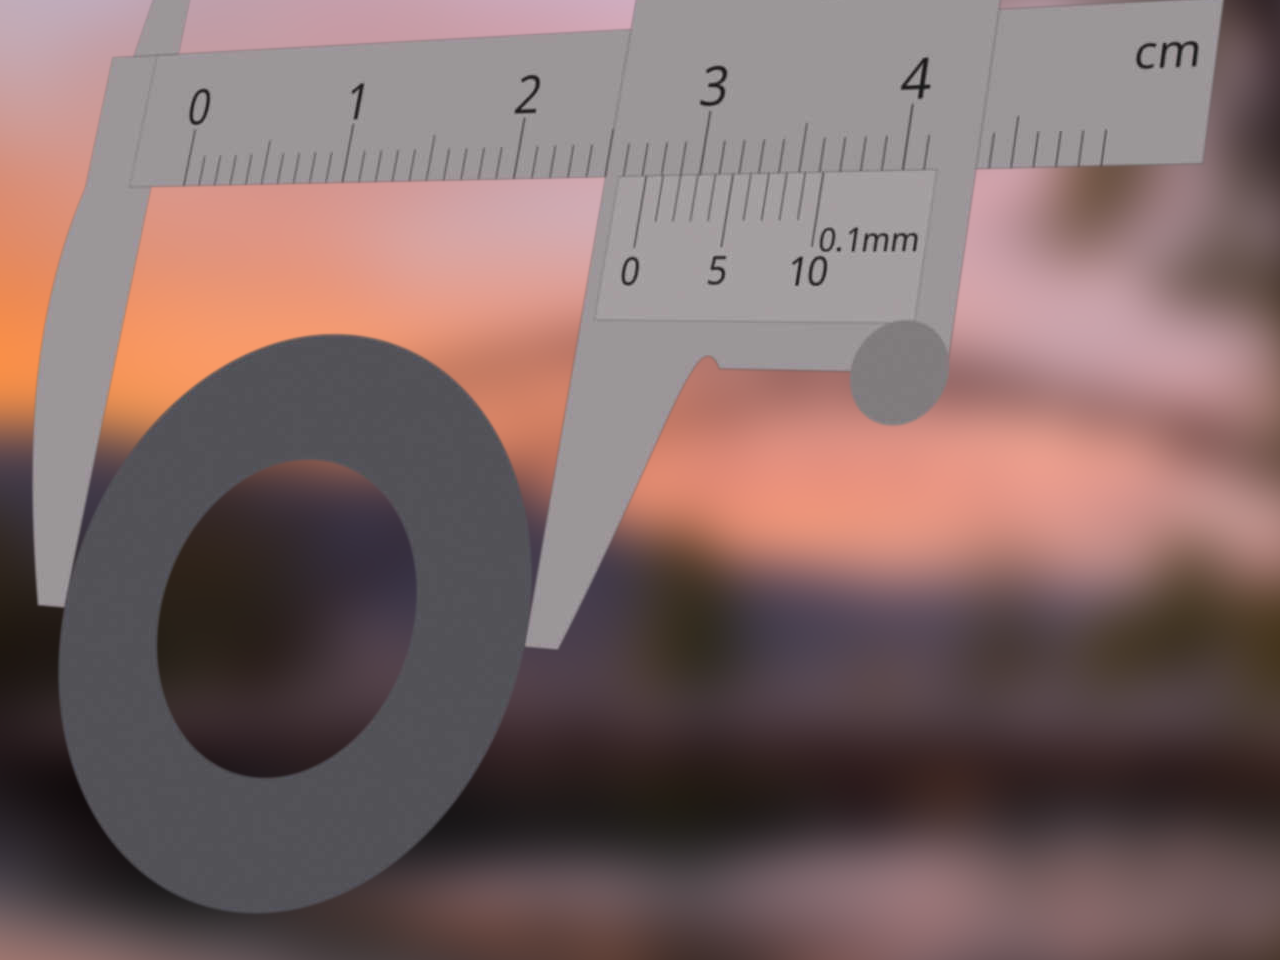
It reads 27.2 mm
